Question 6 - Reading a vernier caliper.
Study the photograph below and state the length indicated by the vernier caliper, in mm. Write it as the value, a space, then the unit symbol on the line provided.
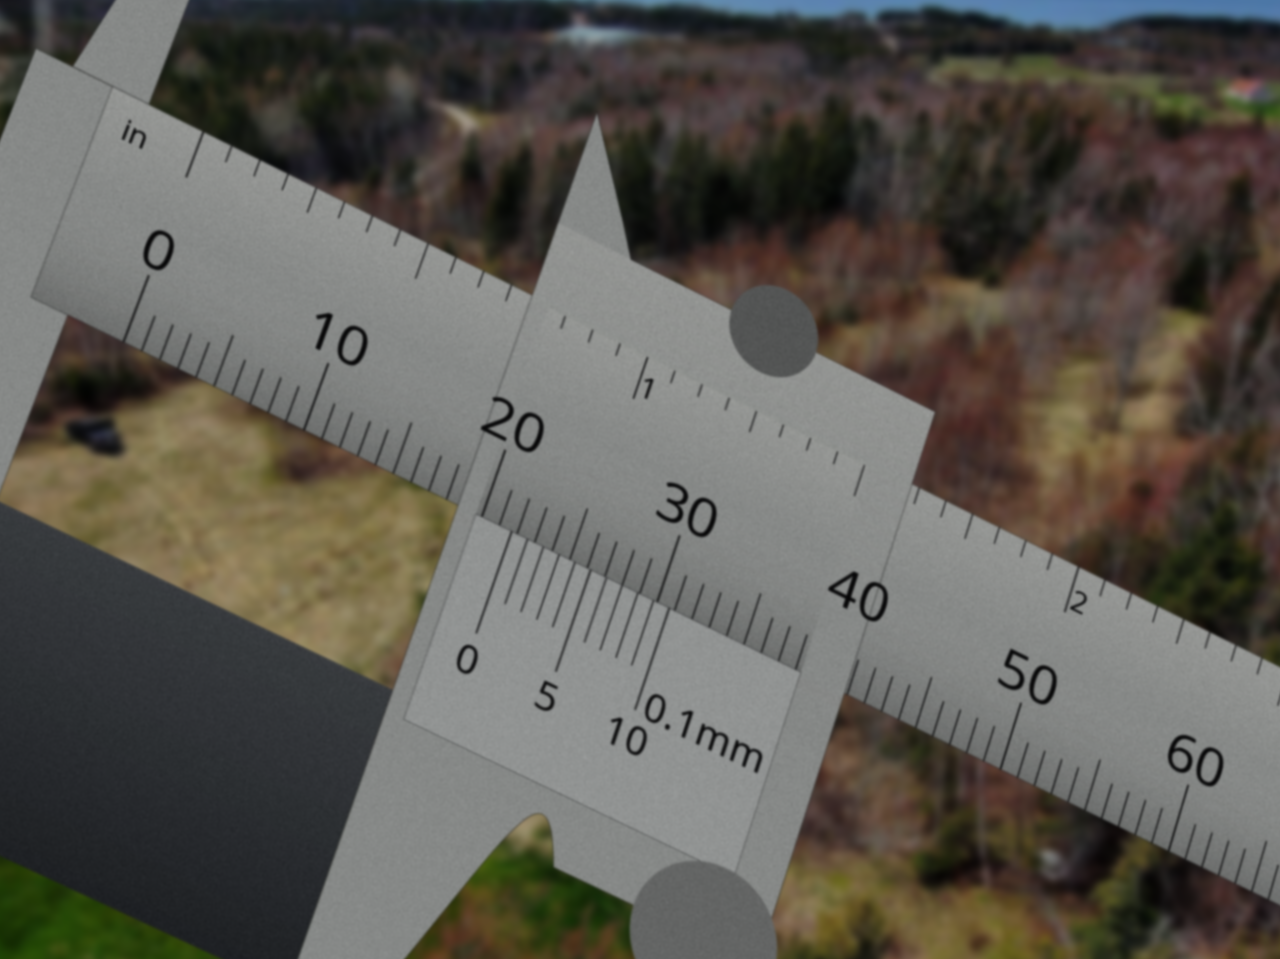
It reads 21.7 mm
